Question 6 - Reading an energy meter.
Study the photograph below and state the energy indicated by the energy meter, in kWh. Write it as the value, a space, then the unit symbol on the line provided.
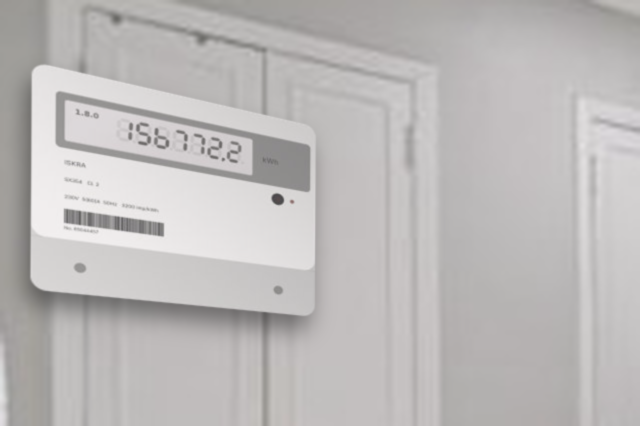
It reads 156772.2 kWh
